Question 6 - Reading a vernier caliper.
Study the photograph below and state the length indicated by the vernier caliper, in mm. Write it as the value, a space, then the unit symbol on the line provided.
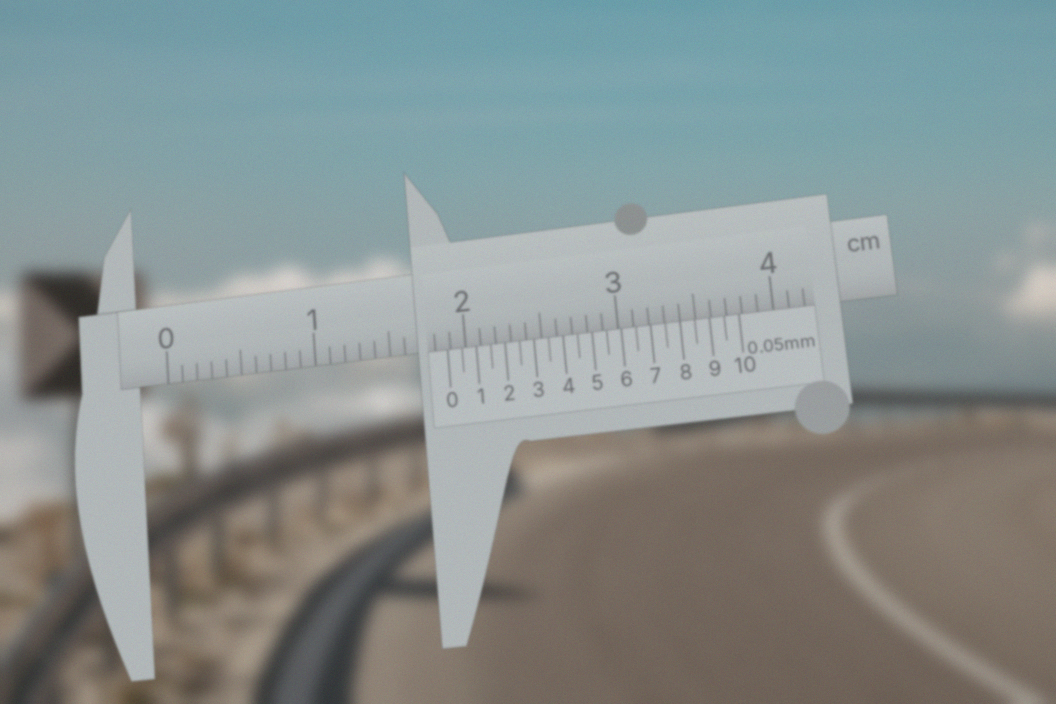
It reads 18.8 mm
